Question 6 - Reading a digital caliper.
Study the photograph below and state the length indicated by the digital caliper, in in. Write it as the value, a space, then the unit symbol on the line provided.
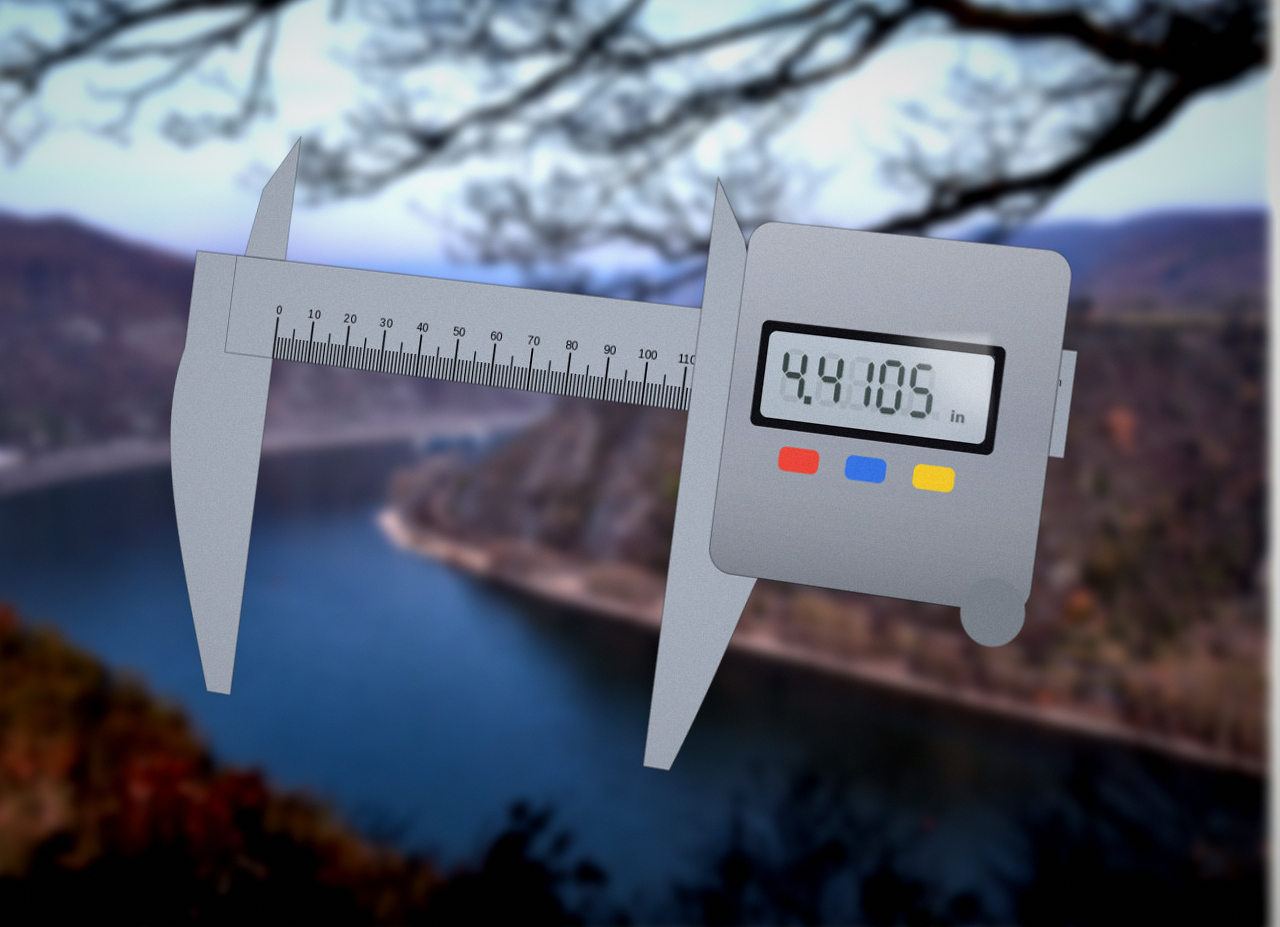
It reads 4.4105 in
